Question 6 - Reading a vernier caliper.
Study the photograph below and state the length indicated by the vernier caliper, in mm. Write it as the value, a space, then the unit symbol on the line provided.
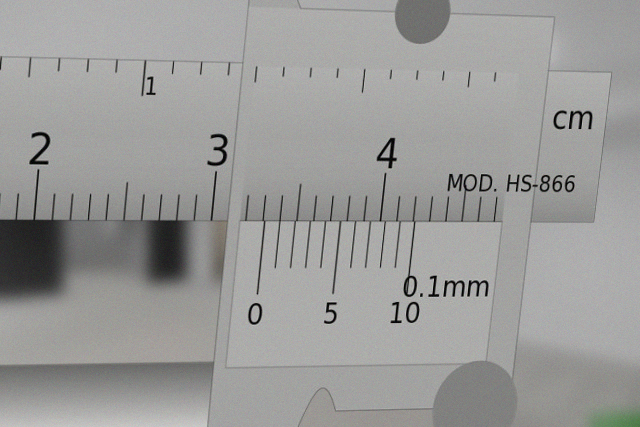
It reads 33.1 mm
